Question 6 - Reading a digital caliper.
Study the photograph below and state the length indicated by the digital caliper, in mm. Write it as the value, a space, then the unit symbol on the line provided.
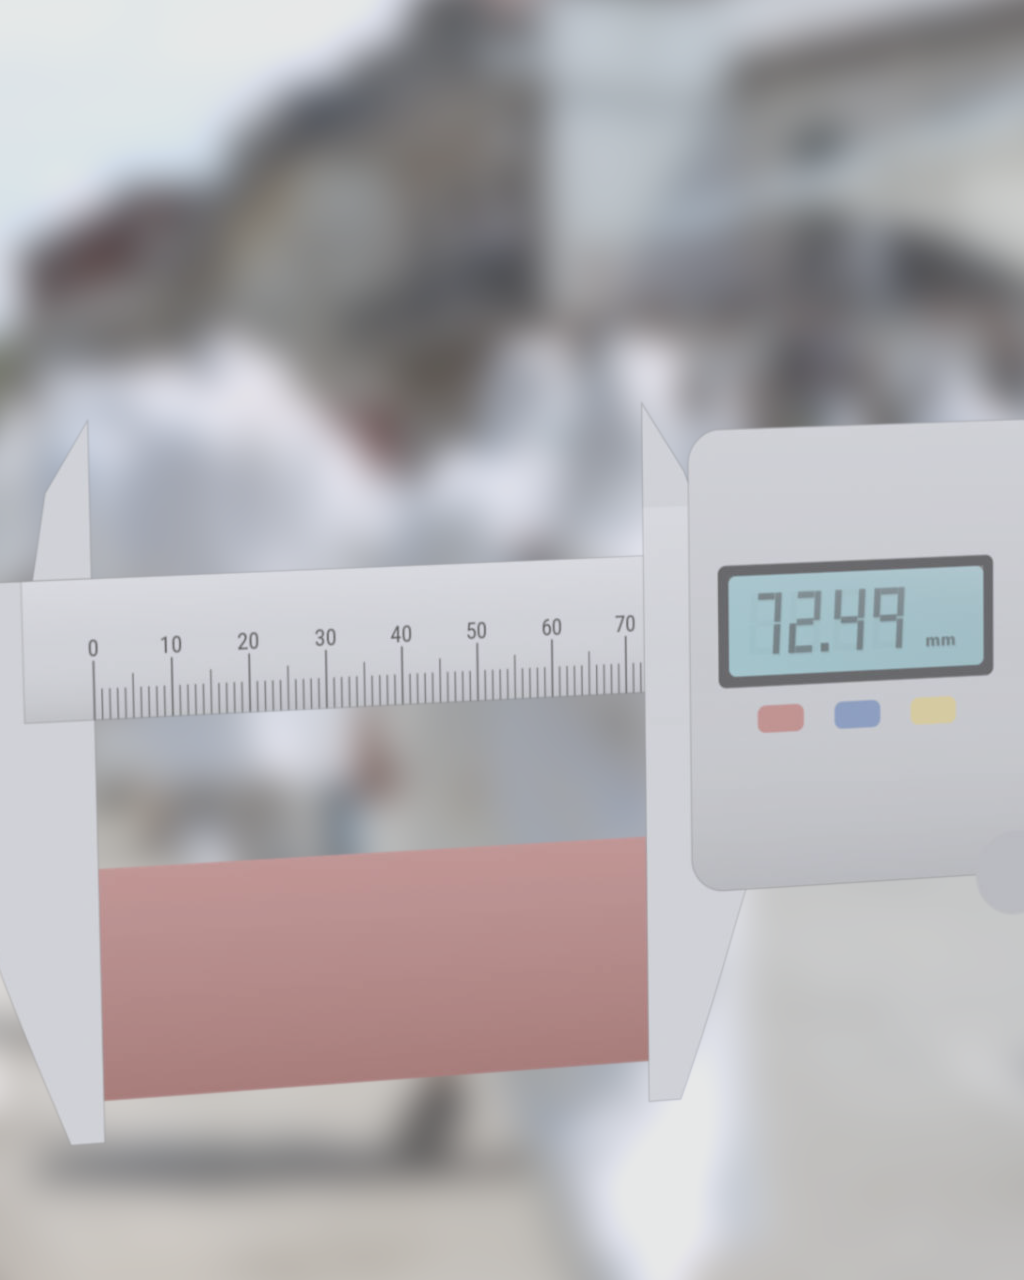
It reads 72.49 mm
